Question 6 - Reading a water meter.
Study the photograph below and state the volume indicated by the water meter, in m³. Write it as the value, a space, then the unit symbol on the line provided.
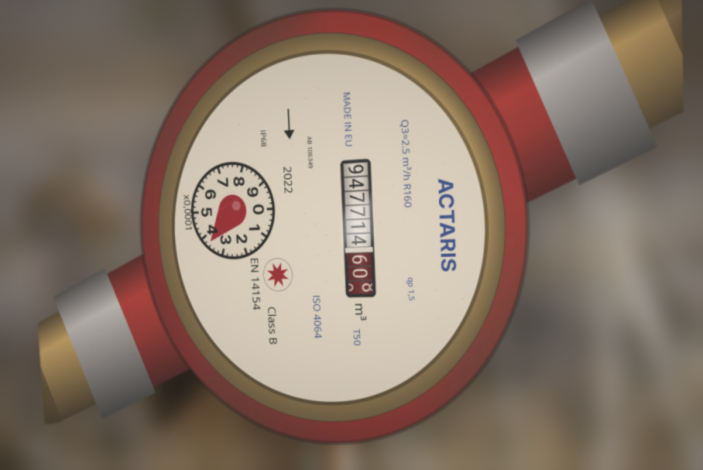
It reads 947714.6083 m³
